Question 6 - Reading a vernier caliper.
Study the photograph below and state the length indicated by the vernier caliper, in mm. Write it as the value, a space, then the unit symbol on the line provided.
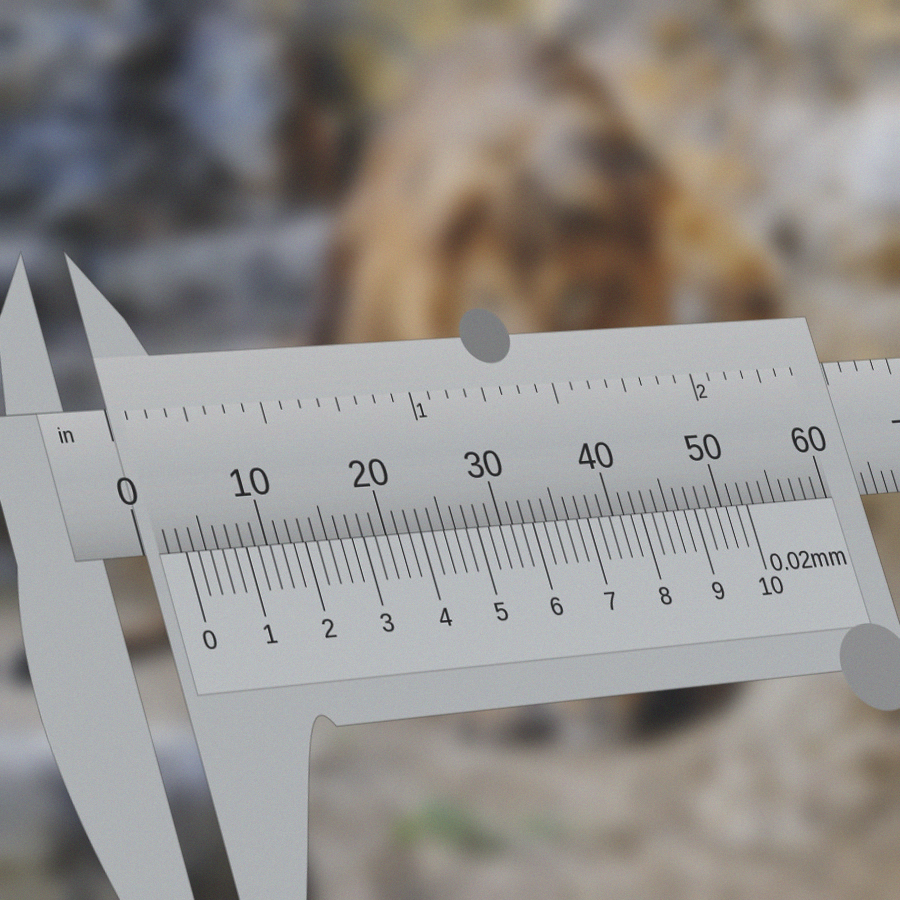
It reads 3.4 mm
